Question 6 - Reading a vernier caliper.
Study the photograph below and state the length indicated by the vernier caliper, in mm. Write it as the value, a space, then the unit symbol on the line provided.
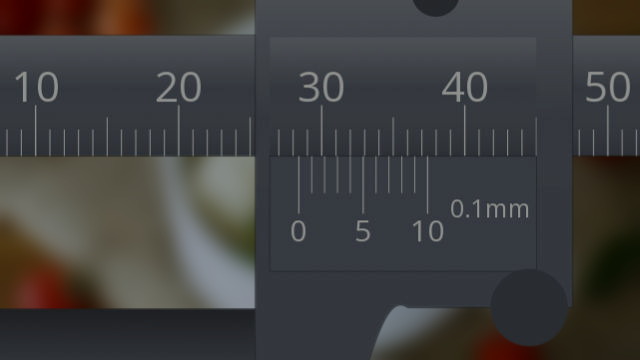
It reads 28.4 mm
